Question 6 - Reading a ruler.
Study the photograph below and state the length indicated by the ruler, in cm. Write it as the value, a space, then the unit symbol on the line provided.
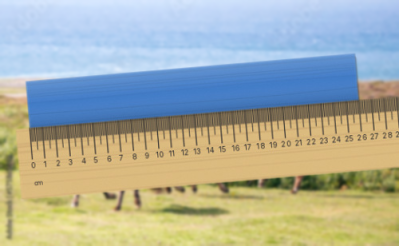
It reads 26 cm
